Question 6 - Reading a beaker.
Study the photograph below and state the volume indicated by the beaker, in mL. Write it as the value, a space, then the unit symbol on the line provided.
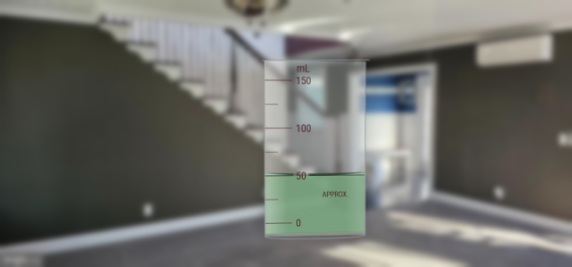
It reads 50 mL
